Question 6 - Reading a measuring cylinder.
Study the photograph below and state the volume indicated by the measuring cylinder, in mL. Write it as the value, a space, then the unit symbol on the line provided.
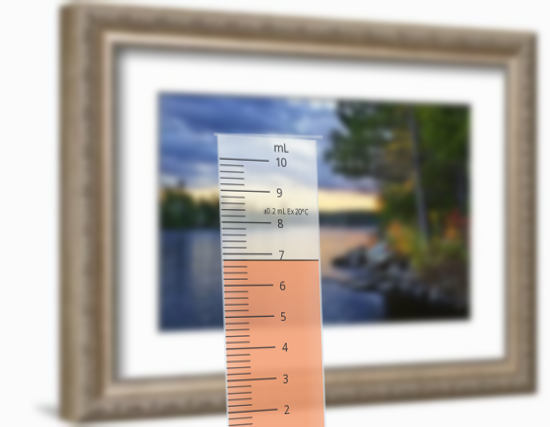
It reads 6.8 mL
